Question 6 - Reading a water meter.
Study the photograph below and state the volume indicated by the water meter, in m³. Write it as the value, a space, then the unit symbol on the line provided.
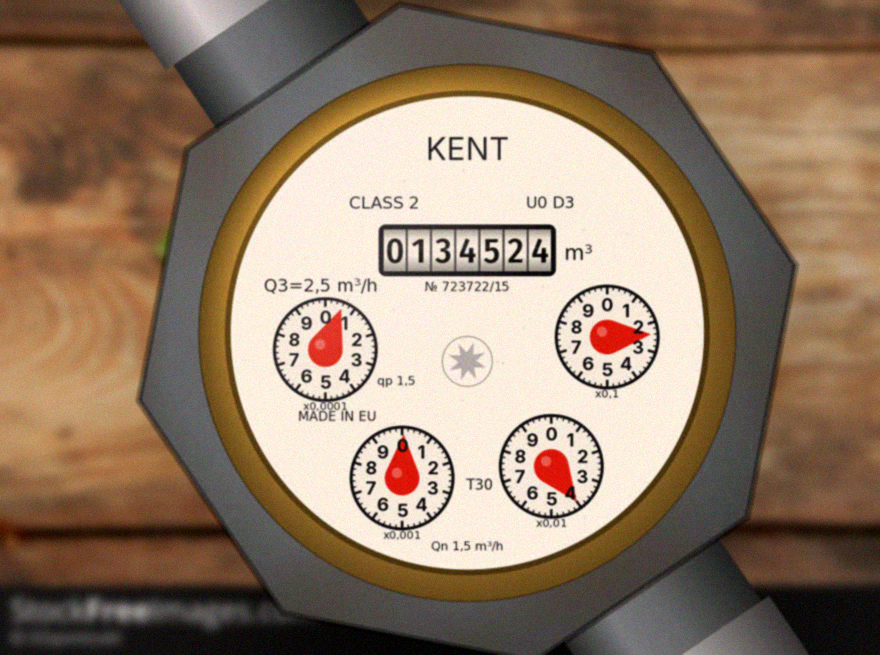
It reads 134524.2400 m³
